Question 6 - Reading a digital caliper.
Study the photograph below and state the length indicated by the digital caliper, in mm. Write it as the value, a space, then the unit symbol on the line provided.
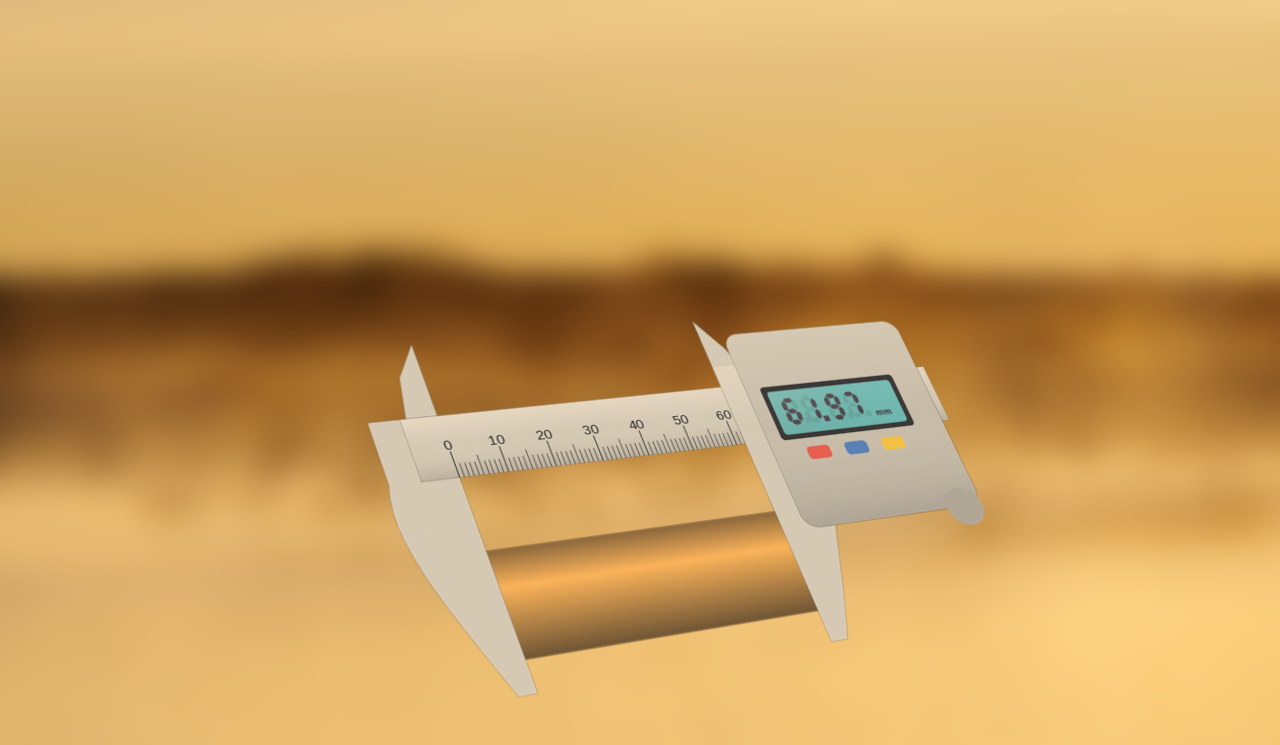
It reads 61.97 mm
